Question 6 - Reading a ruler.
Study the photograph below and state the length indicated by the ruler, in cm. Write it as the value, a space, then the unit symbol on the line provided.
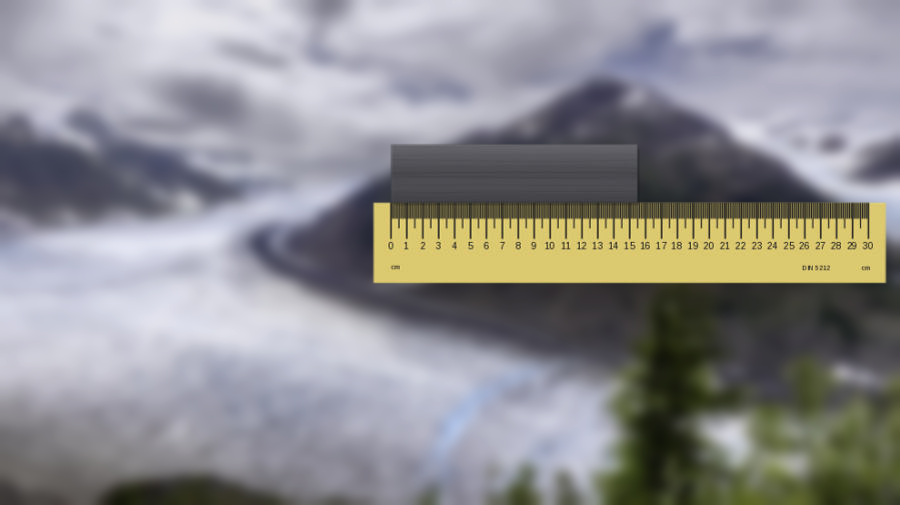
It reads 15.5 cm
